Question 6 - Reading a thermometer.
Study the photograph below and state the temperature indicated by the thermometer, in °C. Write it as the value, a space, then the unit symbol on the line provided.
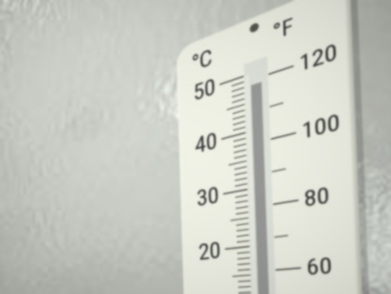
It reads 48 °C
